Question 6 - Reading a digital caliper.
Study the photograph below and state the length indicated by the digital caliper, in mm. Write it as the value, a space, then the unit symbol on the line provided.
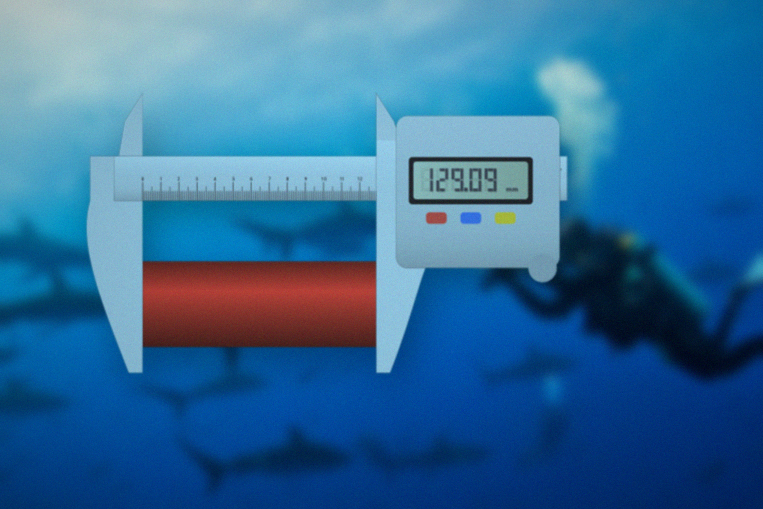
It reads 129.09 mm
